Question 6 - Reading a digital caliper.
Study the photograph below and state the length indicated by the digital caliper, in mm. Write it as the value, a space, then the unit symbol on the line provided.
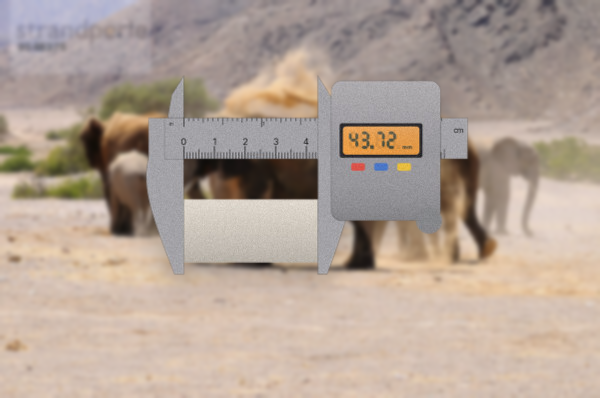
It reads 43.72 mm
